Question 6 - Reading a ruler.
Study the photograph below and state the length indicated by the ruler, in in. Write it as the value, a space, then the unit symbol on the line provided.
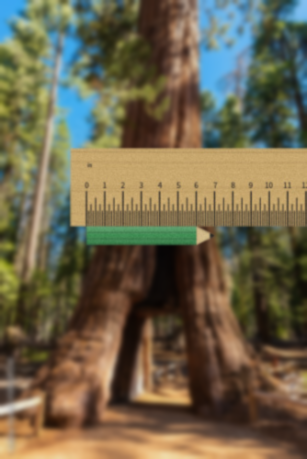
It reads 7 in
